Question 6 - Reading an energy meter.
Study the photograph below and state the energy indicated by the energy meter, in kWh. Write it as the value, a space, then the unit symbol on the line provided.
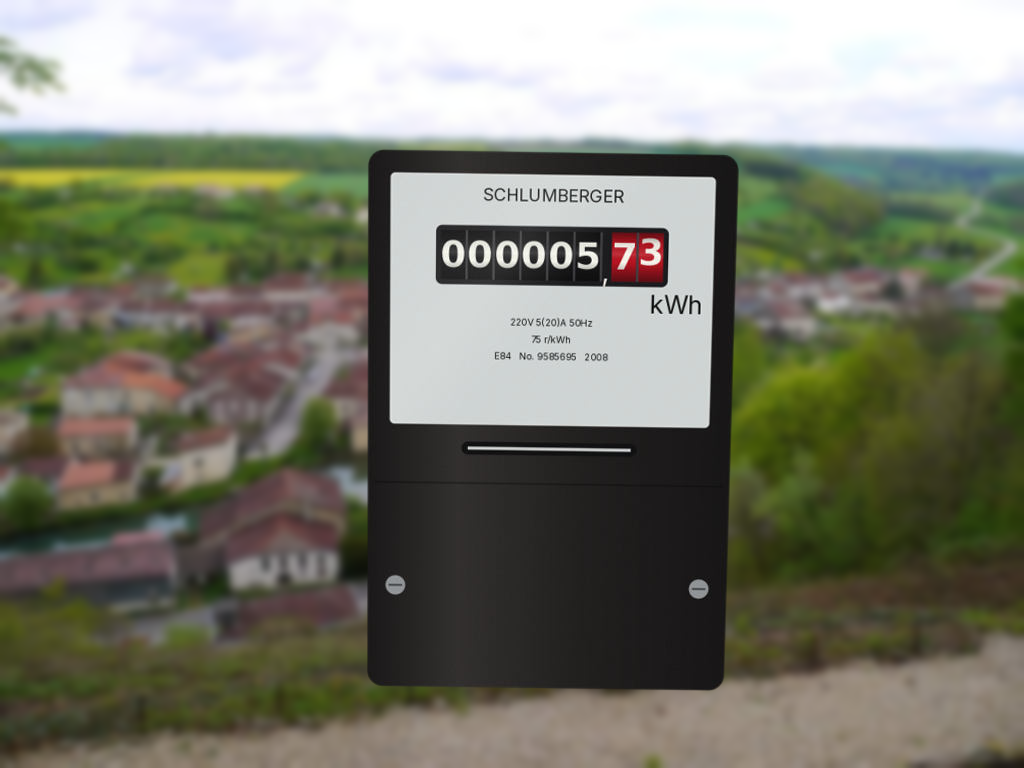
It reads 5.73 kWh
